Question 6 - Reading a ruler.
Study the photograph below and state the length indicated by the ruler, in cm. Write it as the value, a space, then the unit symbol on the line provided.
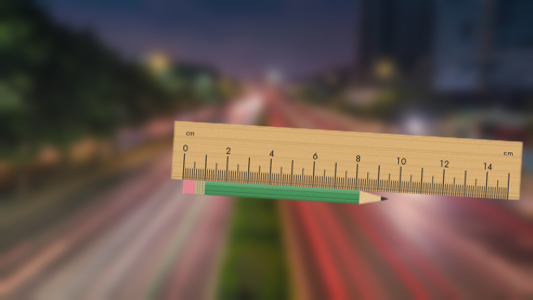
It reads 9.5 cm
